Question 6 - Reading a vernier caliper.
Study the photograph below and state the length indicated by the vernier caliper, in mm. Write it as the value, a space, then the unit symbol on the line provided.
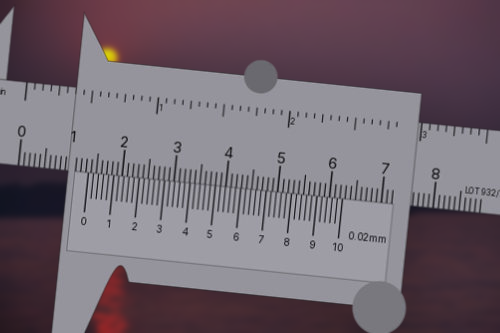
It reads 13.5 mm
